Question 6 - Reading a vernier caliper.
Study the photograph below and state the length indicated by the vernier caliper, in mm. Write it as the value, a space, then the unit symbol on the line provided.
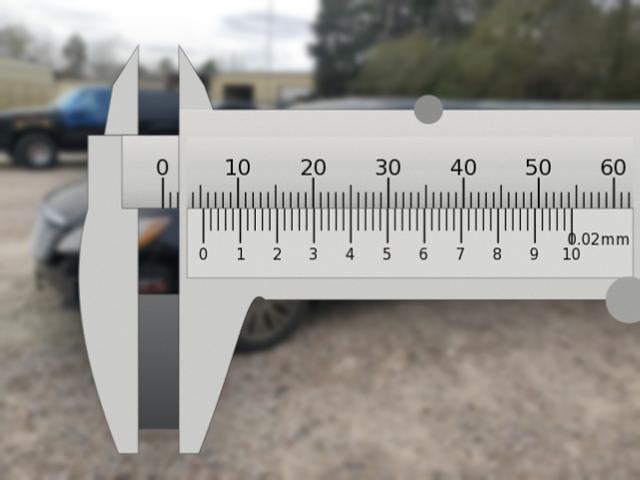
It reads 5.4 mm
